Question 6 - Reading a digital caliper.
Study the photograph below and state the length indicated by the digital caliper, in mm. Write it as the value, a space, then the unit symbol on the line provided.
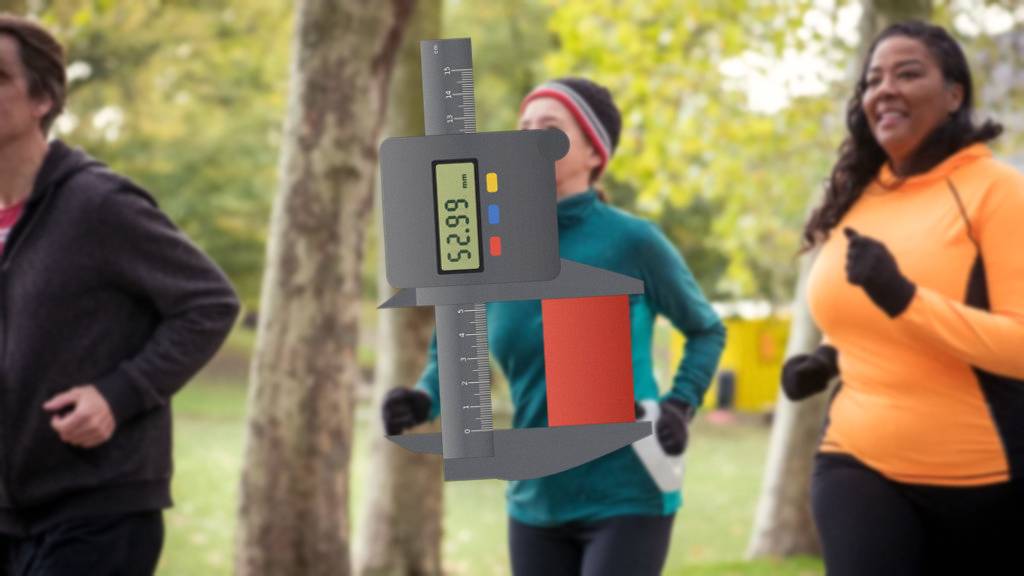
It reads 52.99 mm
